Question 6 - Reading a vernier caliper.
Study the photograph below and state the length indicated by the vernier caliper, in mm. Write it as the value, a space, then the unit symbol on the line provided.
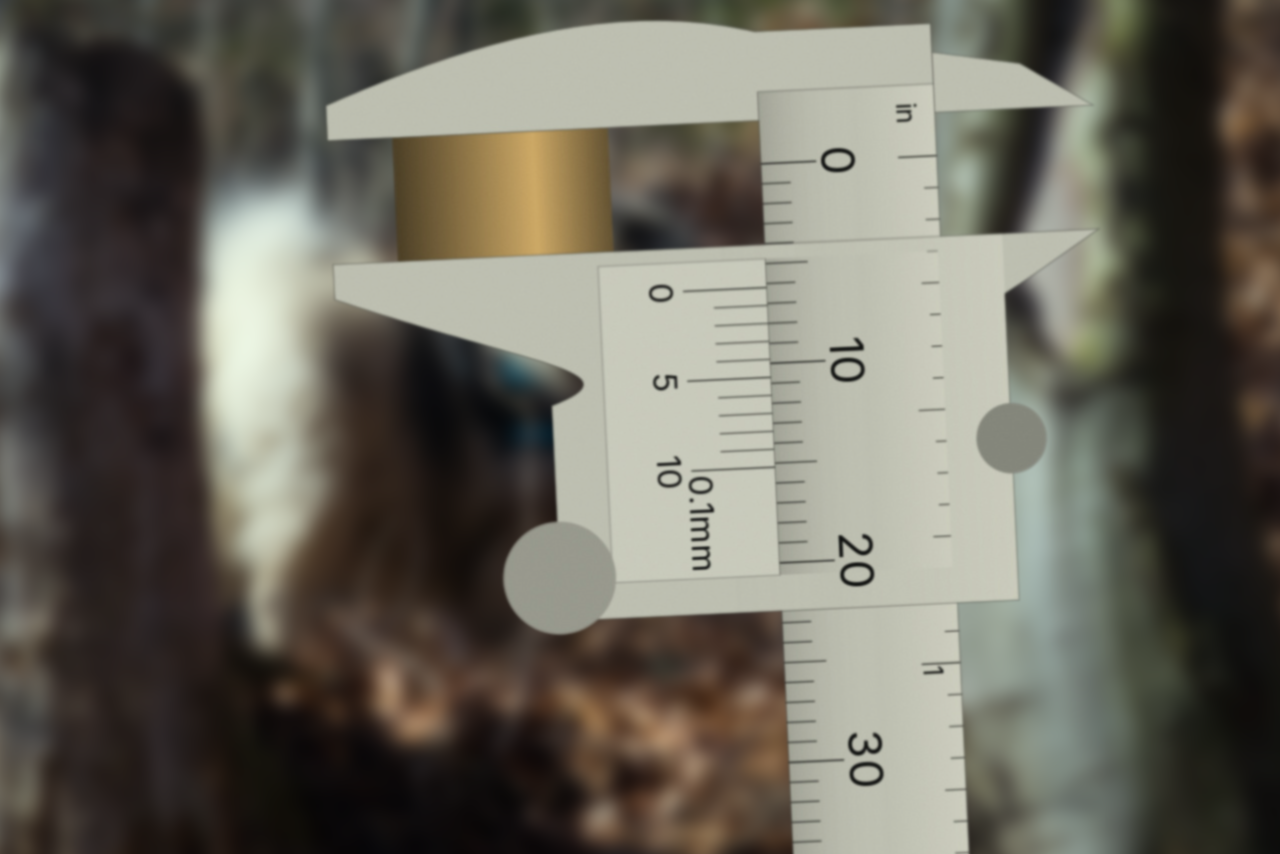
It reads 6.2 mm
